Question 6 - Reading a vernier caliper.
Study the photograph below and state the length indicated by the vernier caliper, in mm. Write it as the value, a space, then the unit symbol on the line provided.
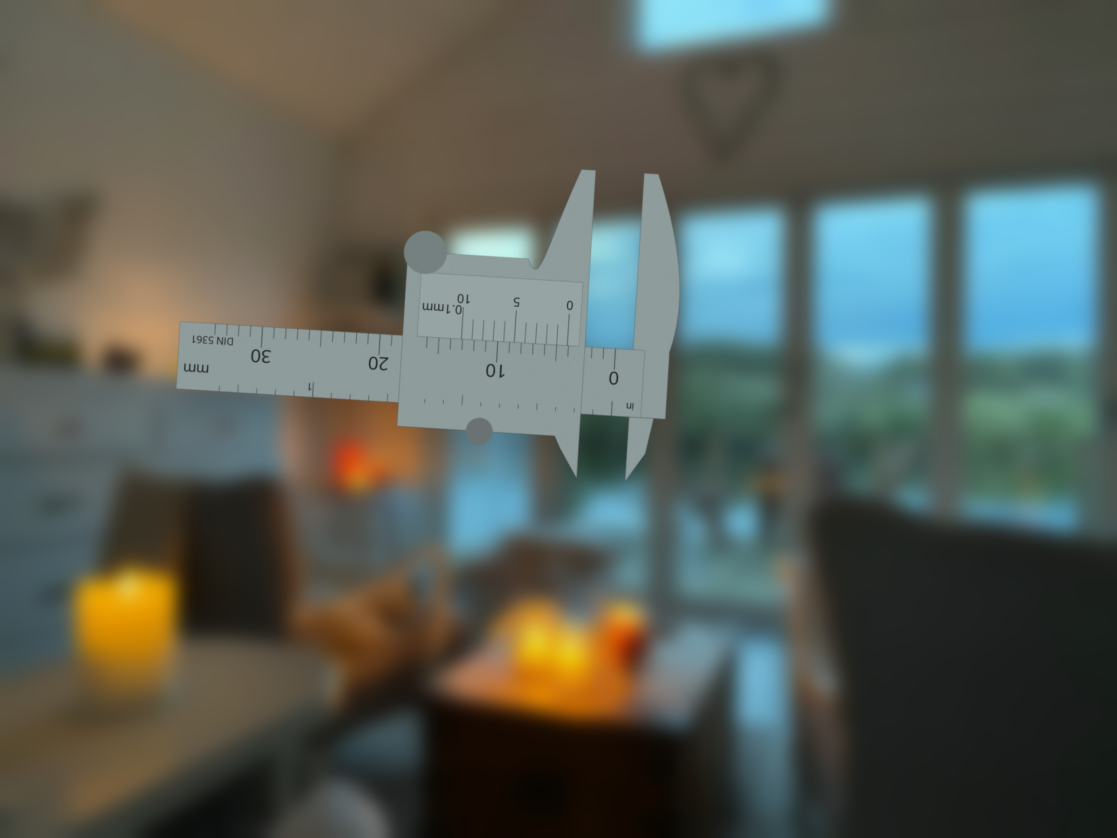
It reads 4.1 mm
